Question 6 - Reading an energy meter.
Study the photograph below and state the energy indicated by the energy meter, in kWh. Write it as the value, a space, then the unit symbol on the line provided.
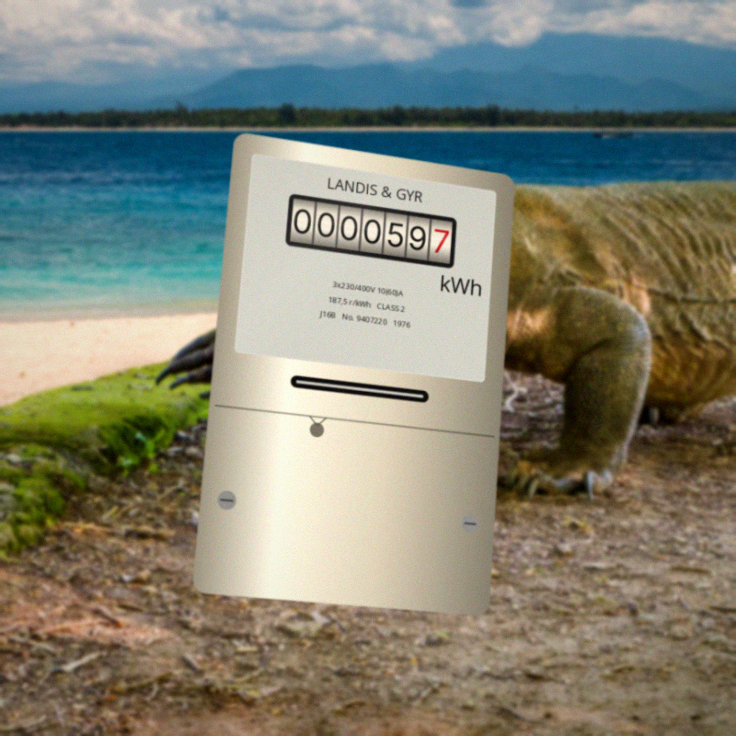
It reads 59.7 kWh
